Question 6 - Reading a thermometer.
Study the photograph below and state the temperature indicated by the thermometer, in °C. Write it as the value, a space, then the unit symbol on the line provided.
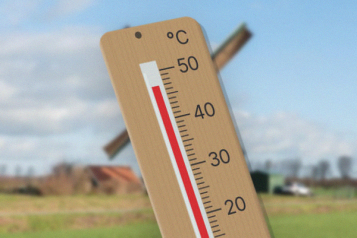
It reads 47 °C
